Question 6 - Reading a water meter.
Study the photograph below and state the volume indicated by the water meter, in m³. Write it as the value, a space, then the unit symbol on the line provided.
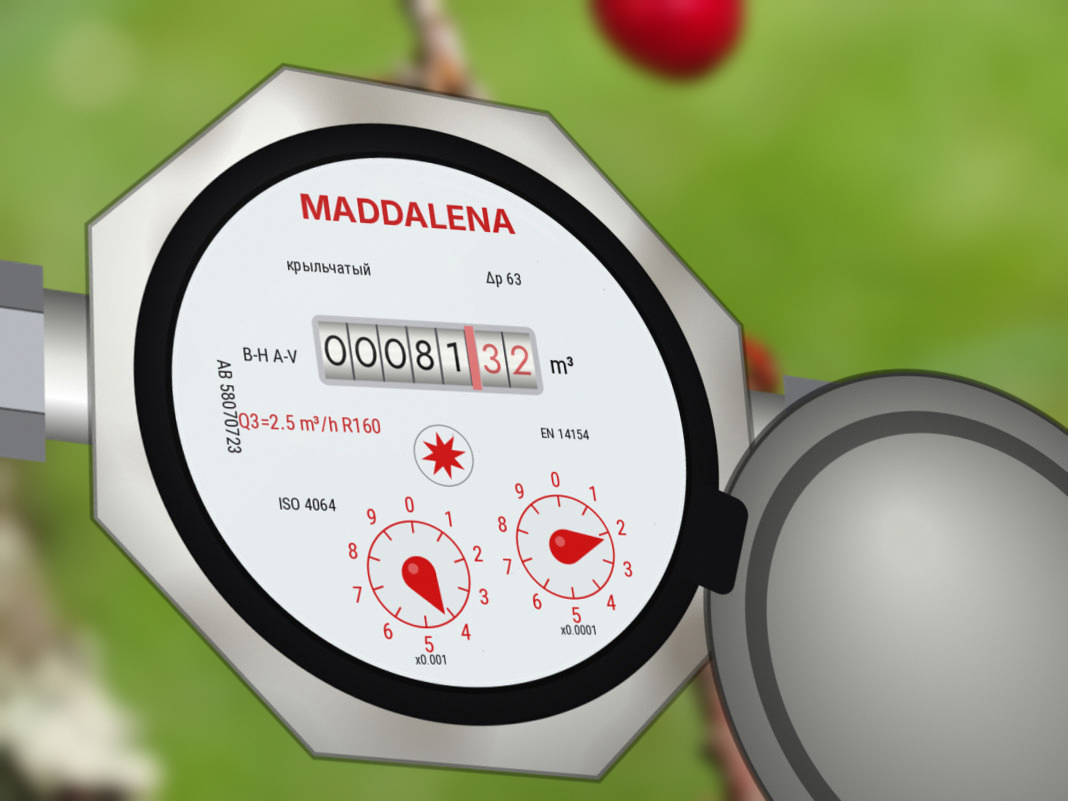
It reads 81.3242 m³
